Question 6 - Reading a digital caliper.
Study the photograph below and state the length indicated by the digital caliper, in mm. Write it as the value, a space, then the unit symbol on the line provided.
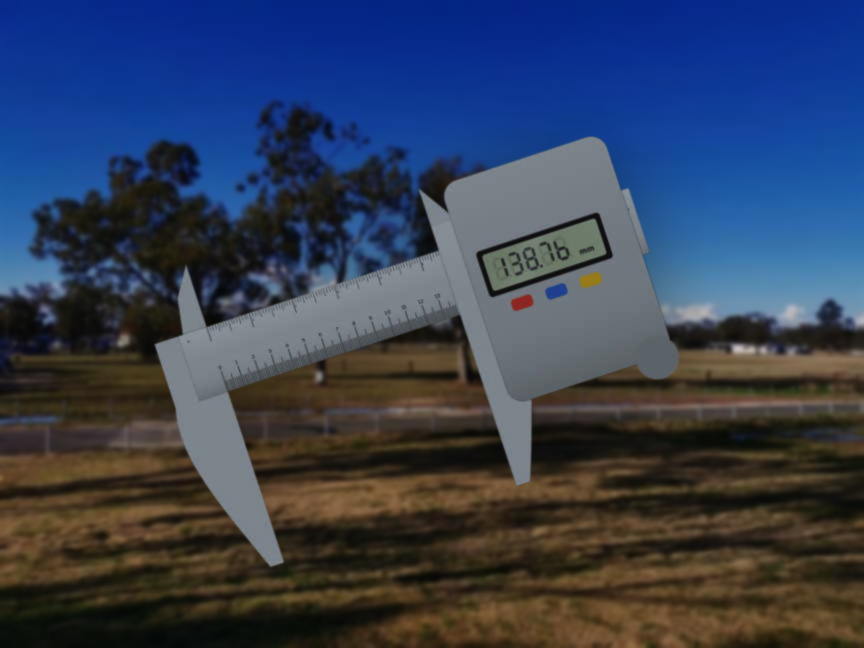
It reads 138.76 mm
